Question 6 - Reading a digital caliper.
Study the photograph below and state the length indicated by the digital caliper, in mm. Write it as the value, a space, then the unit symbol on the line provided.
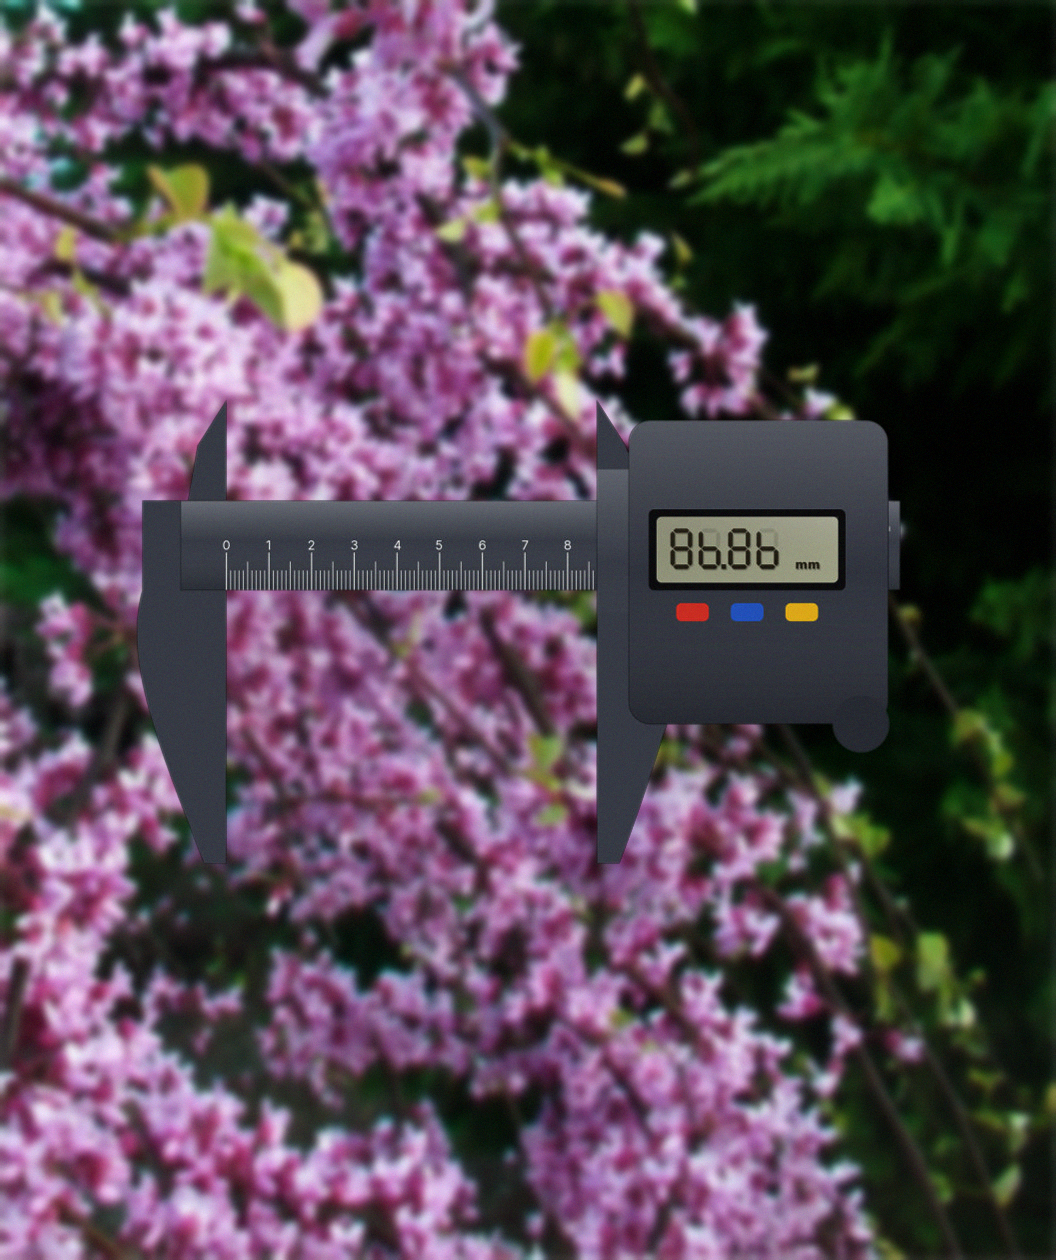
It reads 86.86 mm
